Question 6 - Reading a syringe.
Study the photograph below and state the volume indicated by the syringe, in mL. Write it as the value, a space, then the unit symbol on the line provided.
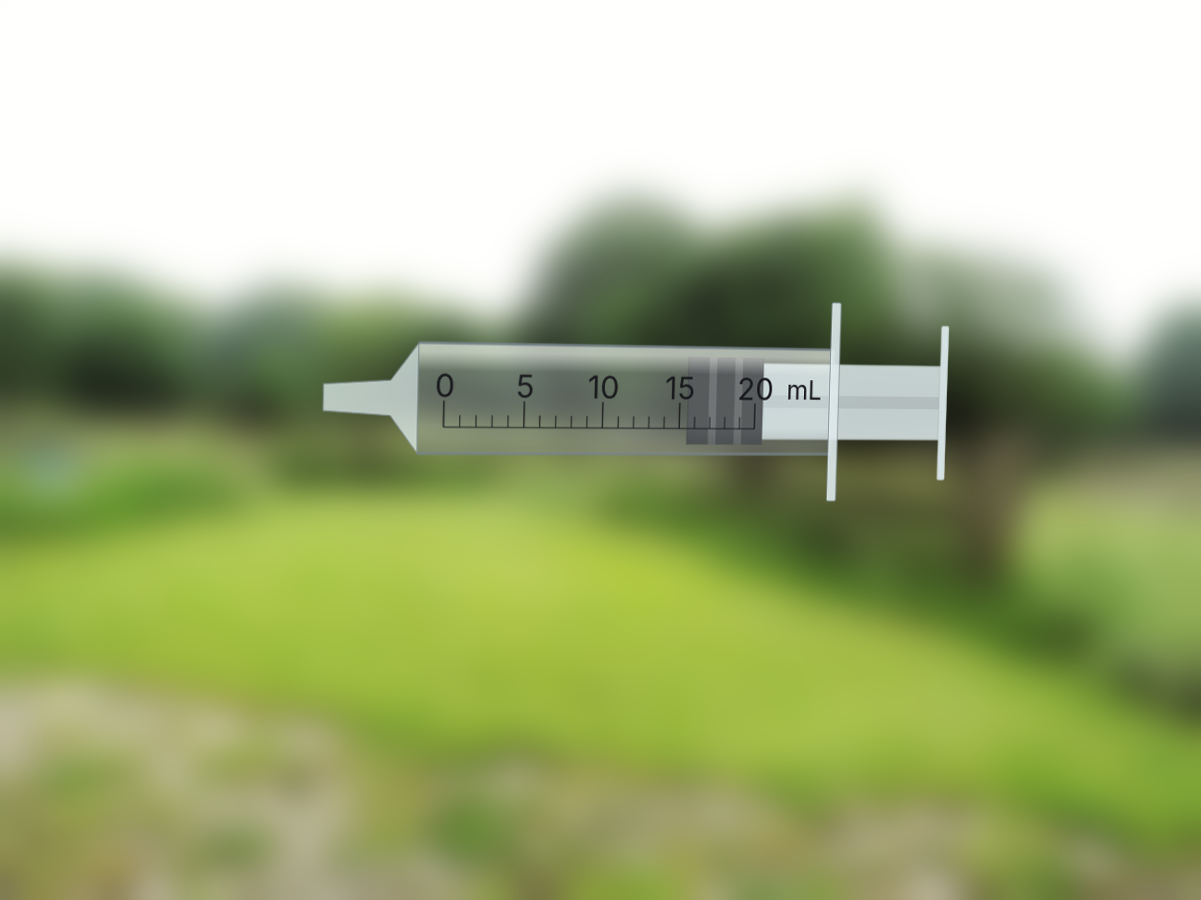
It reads 15.5 mL
